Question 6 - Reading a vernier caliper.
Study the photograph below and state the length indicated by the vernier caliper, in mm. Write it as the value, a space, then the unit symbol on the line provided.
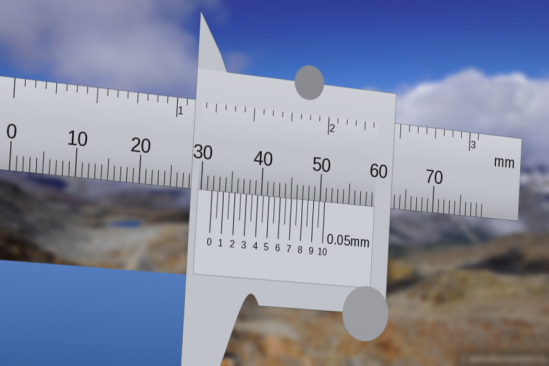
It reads 31.8 mm
